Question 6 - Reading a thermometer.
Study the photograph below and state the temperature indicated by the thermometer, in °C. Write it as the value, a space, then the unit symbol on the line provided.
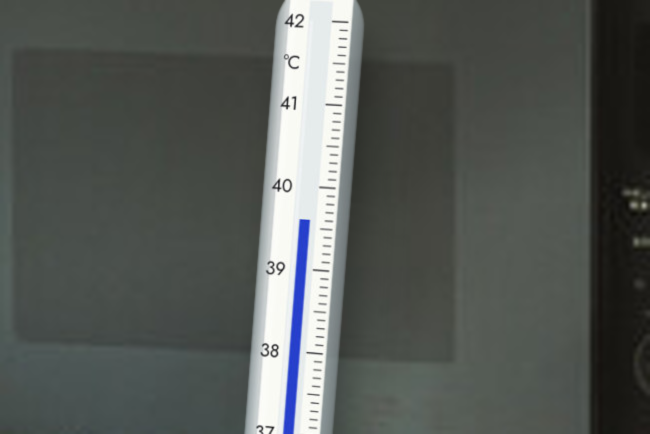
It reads 39.6 °C
